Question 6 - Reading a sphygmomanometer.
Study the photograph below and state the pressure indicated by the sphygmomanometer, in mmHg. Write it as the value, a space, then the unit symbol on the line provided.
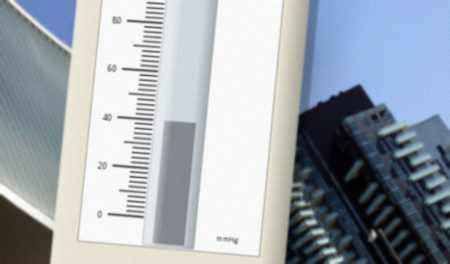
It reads 40 mmHg
